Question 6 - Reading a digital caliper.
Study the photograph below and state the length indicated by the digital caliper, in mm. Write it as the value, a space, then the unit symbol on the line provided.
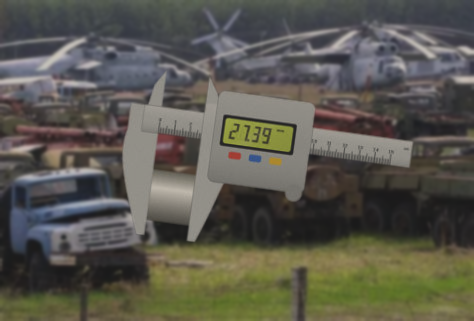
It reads 27.39 mm
